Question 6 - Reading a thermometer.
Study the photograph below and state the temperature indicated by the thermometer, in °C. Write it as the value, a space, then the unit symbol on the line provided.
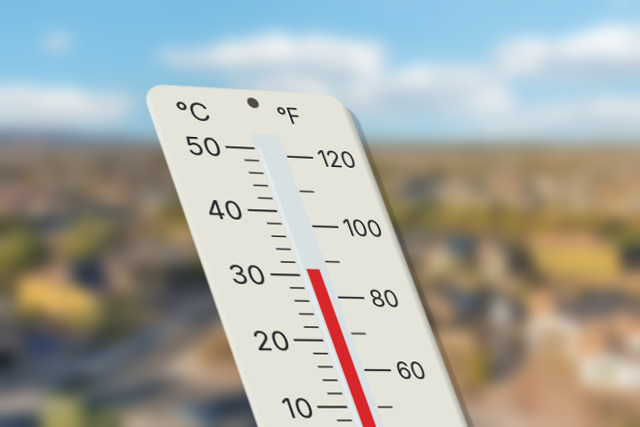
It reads 31 °C
